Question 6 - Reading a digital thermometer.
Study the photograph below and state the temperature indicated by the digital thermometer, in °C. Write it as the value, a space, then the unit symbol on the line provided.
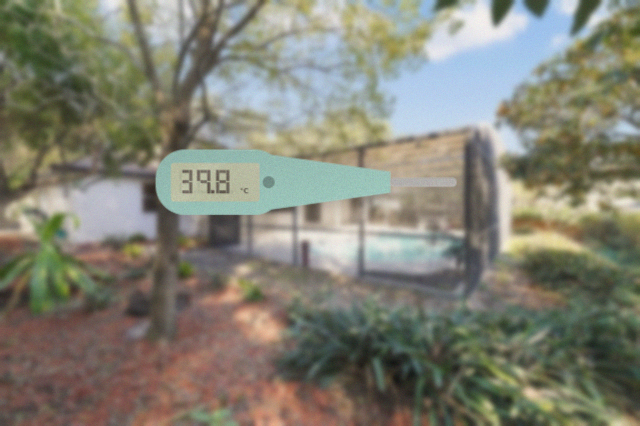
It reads 39.8 °C
